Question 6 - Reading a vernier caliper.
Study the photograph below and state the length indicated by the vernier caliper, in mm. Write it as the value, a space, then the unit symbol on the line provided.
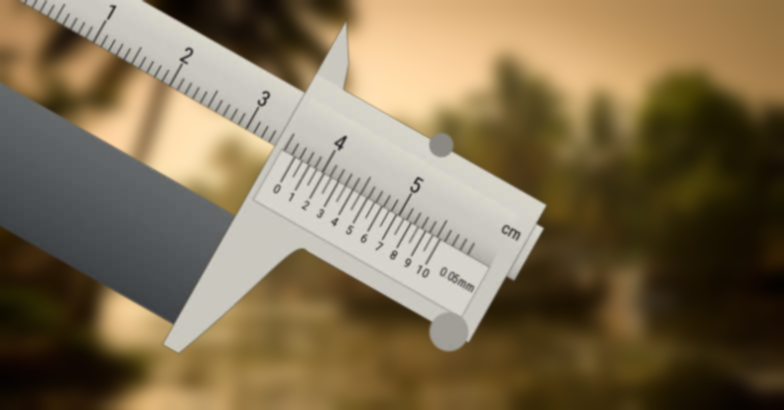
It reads 36.4 mm
